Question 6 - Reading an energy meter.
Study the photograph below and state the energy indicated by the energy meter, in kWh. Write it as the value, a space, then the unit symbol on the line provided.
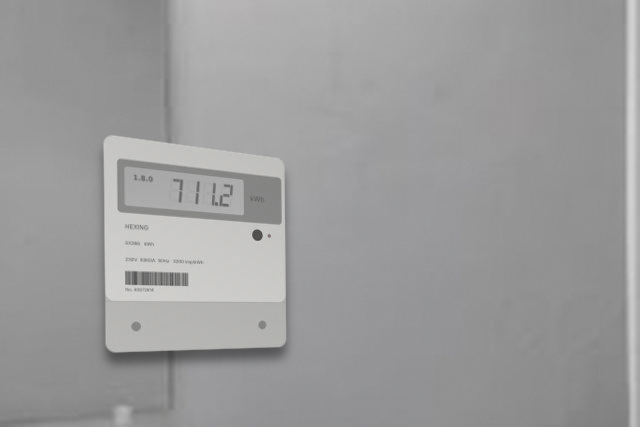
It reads 711.2 kWh
